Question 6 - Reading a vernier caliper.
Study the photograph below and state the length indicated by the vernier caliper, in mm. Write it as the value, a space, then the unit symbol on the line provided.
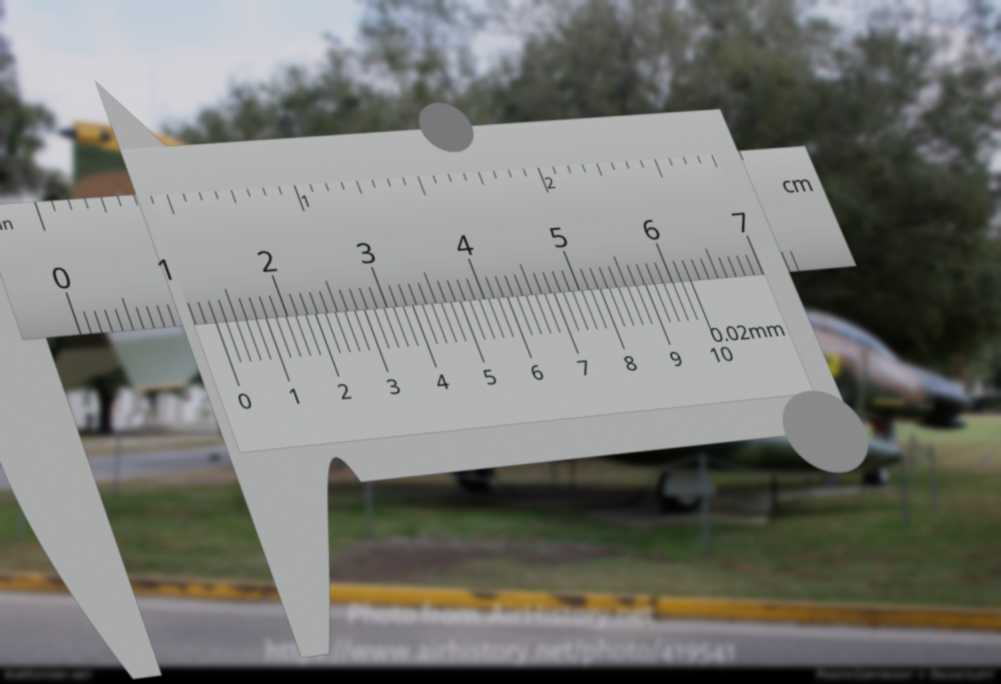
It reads 13.0 mm
